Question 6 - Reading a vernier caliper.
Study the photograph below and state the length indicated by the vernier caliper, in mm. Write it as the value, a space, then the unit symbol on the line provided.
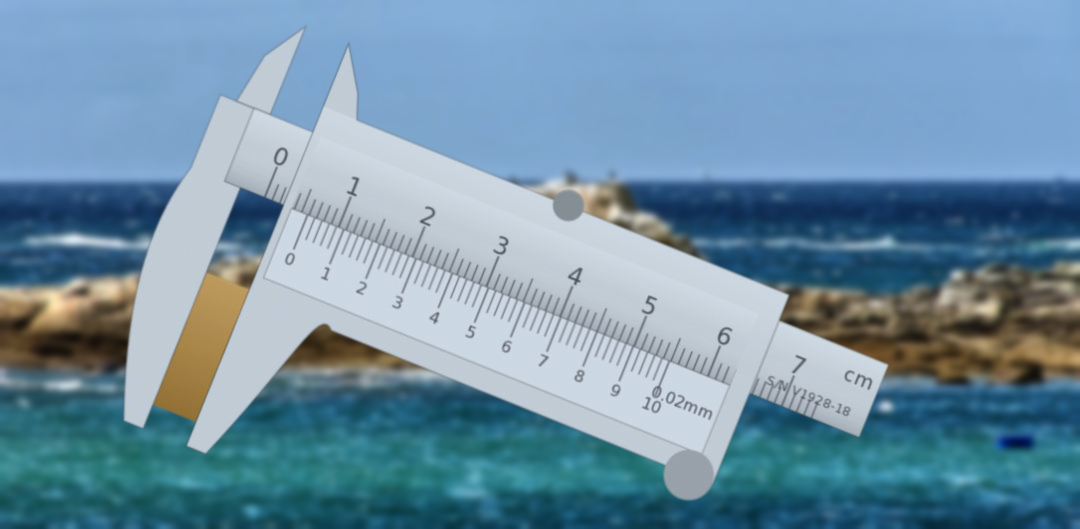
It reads 5.8 mm
